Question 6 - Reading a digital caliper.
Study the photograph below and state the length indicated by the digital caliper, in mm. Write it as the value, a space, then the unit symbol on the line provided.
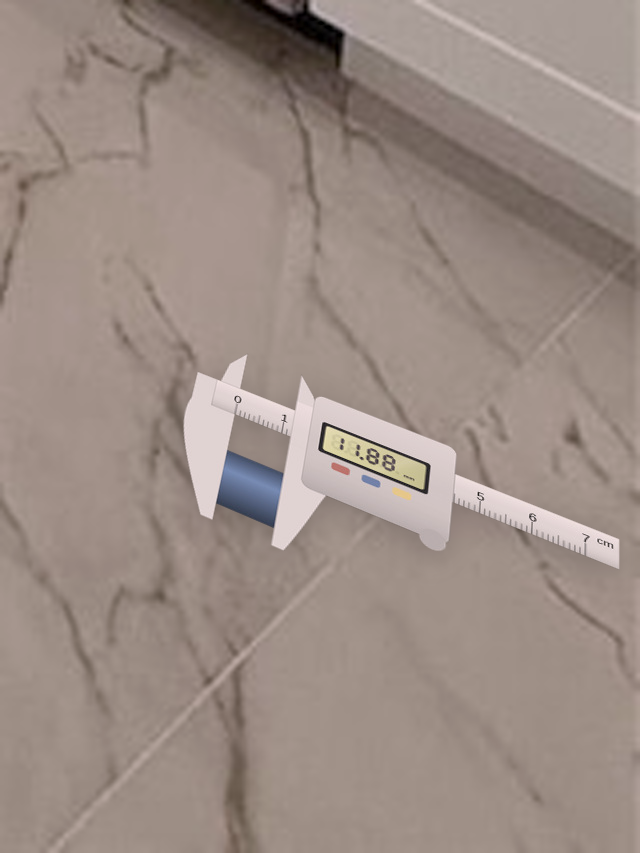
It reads 11.88 mm
